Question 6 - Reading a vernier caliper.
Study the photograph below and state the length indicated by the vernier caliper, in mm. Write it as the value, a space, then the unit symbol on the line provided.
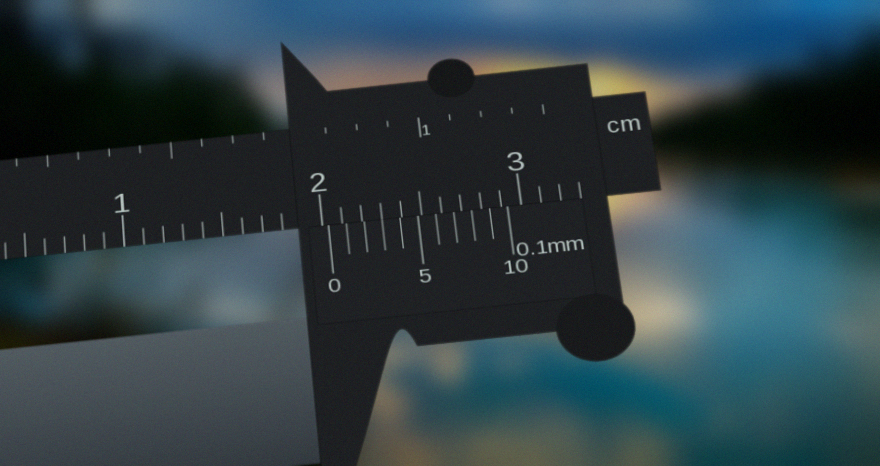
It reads 20.3 mm
